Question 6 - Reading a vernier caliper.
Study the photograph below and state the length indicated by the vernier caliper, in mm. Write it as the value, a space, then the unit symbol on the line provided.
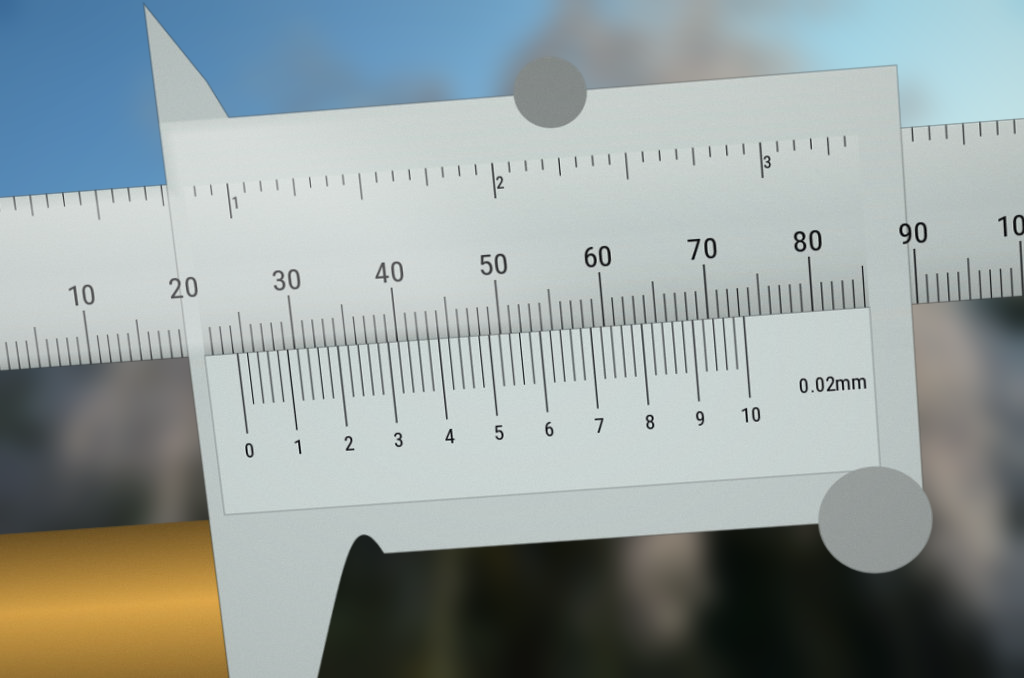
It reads 24.4 mm
